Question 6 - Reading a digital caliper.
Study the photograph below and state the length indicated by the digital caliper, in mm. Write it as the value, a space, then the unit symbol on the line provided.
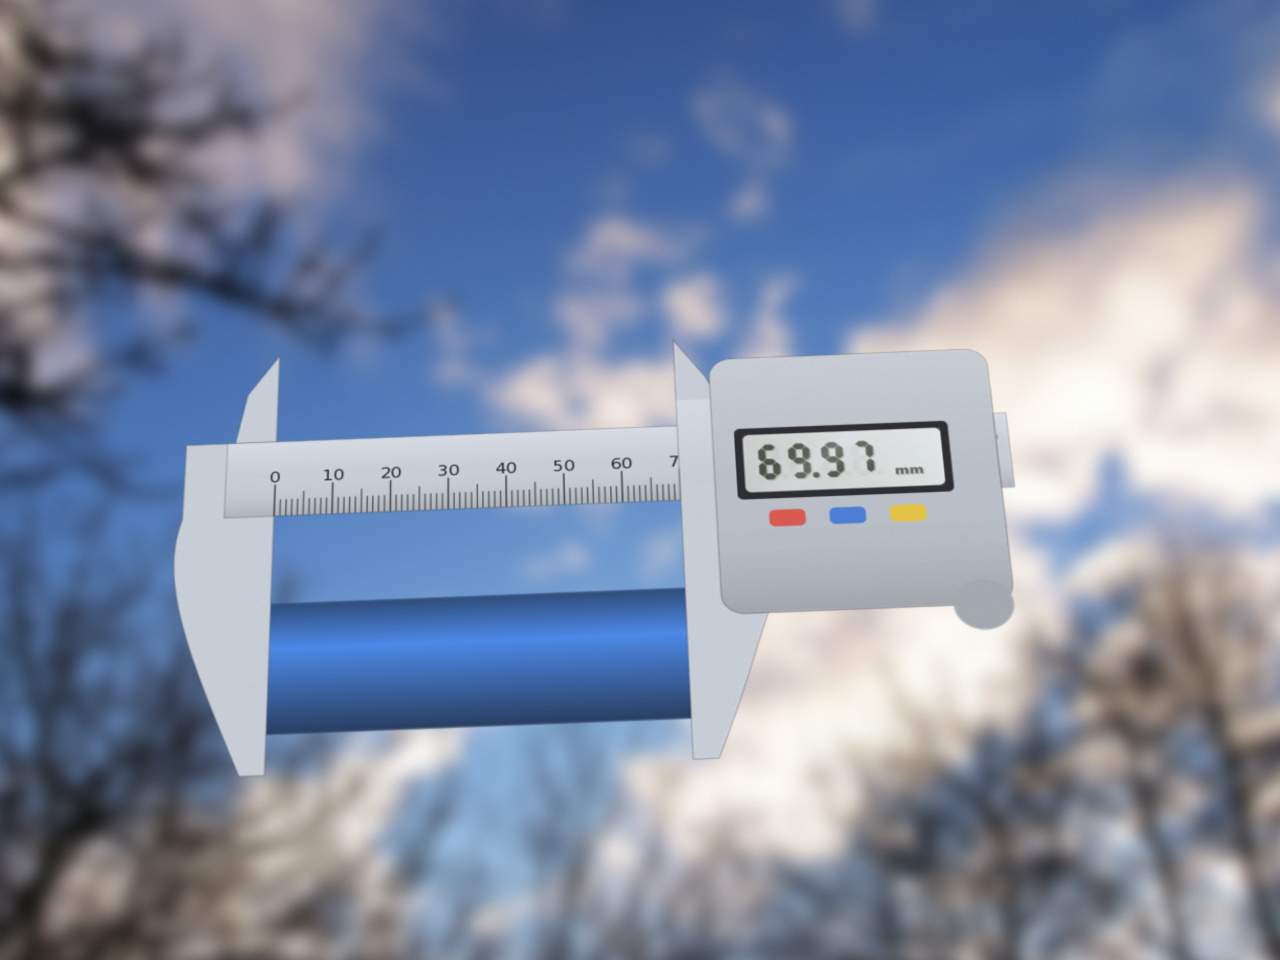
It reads 69.97 mm
